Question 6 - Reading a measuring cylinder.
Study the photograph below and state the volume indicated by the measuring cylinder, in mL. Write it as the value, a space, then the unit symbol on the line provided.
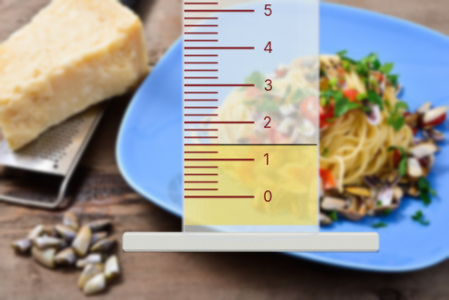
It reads 1.4 mL
